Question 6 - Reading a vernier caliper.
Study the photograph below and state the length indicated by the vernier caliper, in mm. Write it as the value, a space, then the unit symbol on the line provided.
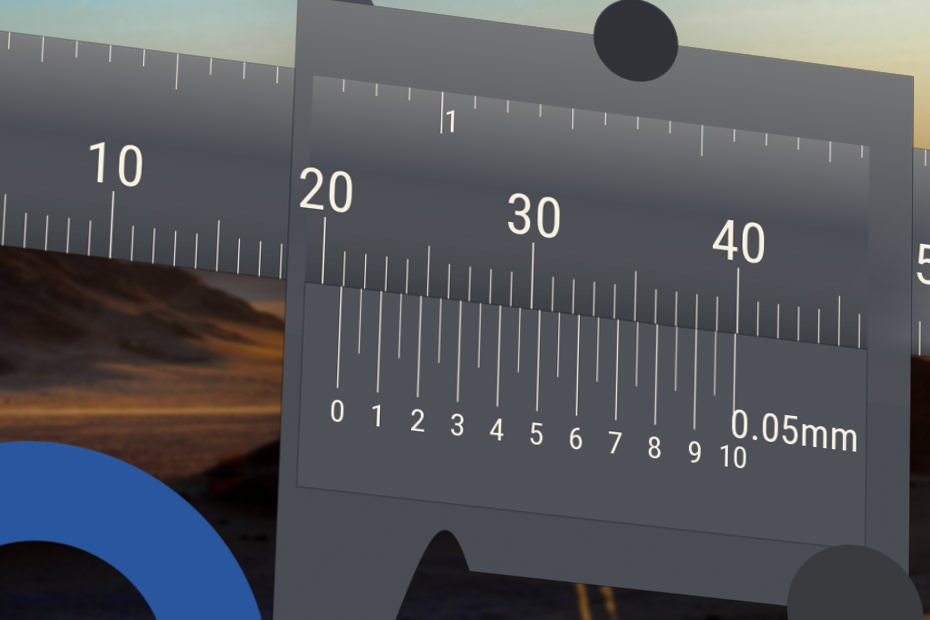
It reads 20.9 mm
